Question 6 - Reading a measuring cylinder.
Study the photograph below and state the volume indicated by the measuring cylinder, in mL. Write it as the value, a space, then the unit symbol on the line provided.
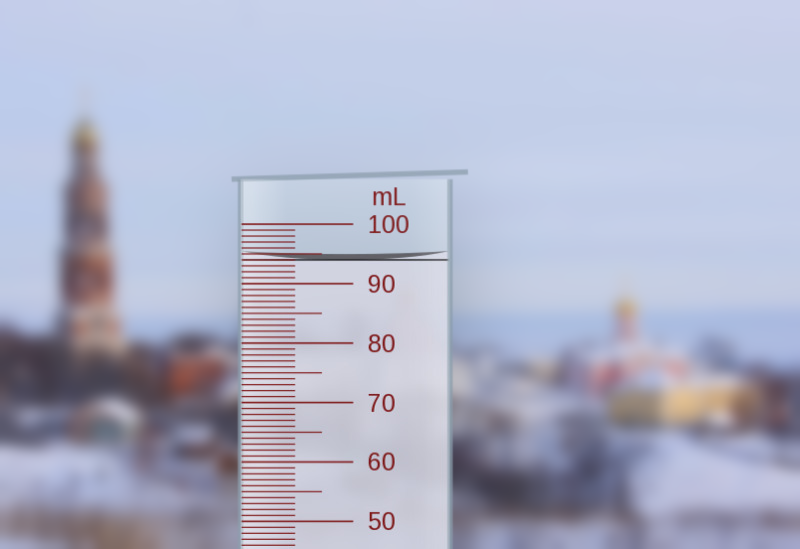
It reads 94 mL
